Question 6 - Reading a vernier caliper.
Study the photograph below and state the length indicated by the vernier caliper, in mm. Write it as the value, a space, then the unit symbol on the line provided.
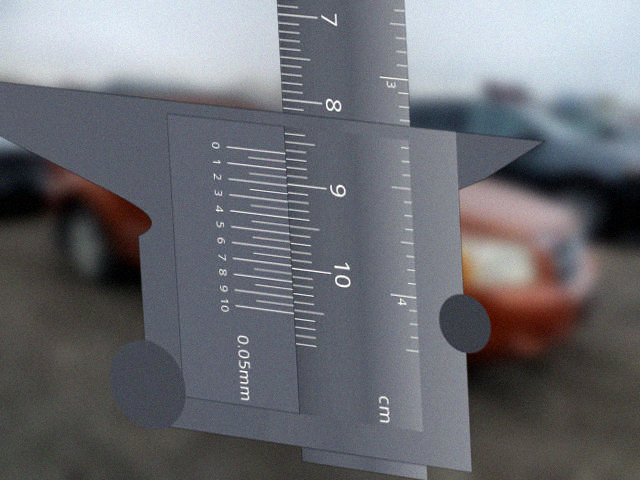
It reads 86.4 mm
